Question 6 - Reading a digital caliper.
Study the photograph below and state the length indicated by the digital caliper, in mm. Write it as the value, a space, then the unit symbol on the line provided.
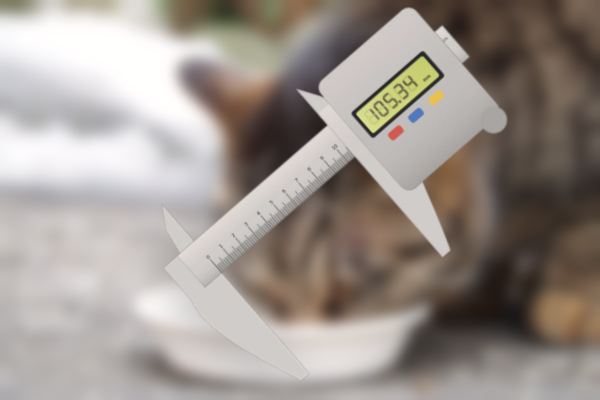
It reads 105.34 mm
